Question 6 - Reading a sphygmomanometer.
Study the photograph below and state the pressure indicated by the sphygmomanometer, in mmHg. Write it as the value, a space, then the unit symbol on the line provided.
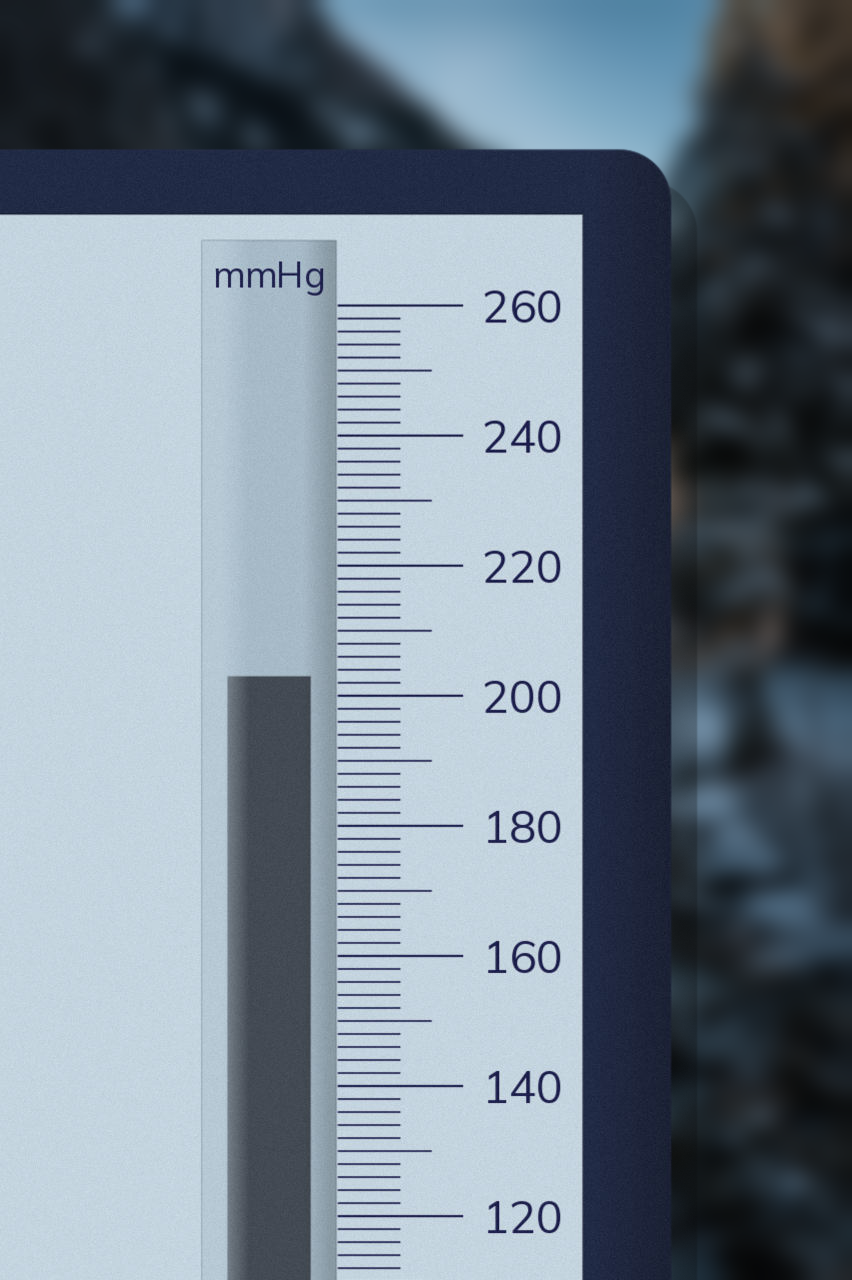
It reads 203 mmHg
